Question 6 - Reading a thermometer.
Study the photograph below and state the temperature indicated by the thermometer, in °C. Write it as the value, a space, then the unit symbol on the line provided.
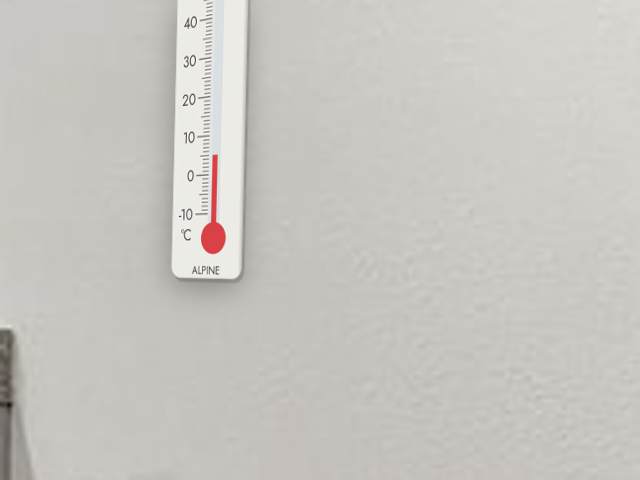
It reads 5 °C
